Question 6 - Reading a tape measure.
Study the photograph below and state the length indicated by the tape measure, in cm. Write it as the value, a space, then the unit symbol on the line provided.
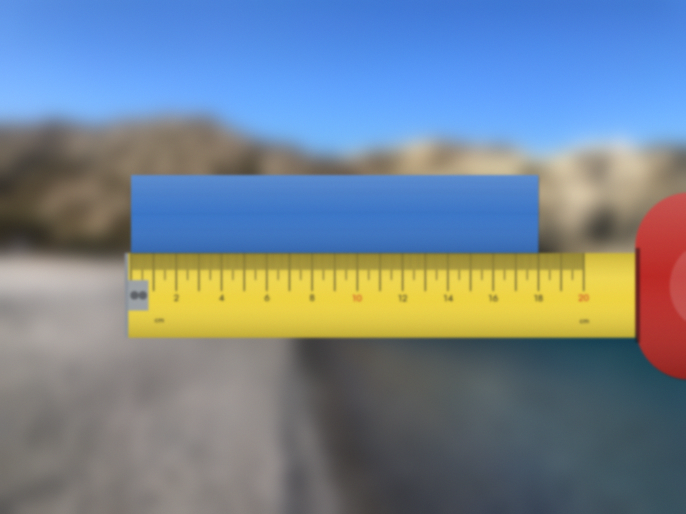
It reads 18 cm
